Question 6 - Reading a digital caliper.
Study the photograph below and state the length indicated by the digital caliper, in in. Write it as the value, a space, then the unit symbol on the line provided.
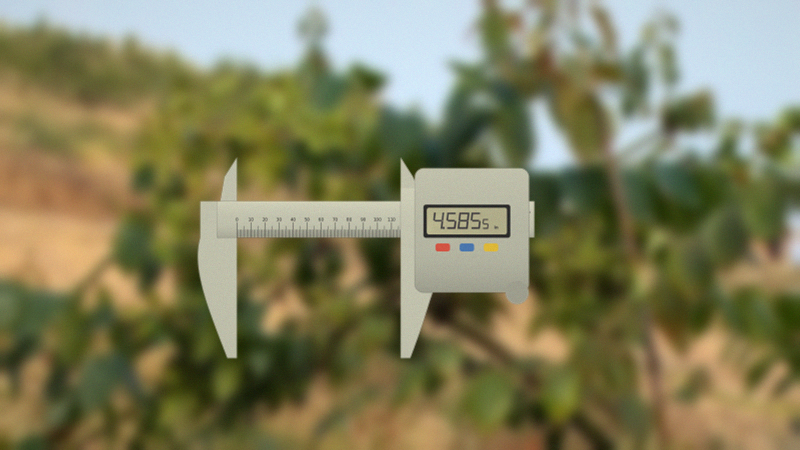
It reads 4.5855 in
